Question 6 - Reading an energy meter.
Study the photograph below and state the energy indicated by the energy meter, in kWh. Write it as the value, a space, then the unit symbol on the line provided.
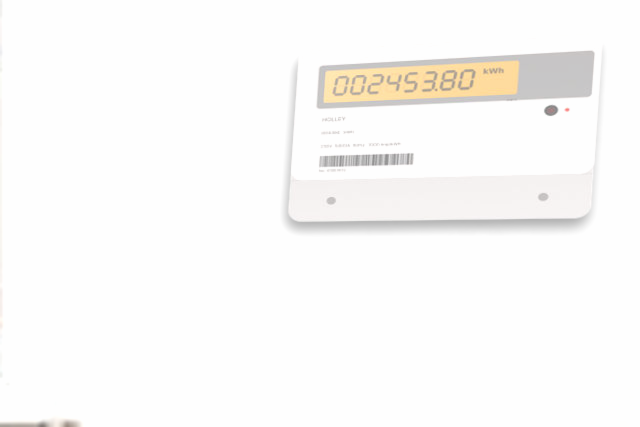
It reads 2453.80 kWh
